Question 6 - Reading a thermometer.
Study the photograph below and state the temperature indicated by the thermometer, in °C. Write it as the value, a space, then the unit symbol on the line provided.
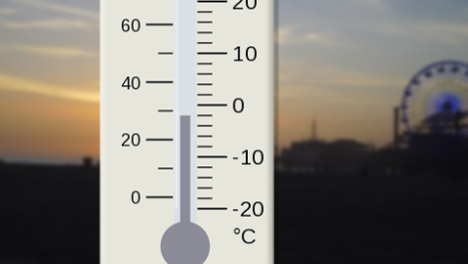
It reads -2 °C
